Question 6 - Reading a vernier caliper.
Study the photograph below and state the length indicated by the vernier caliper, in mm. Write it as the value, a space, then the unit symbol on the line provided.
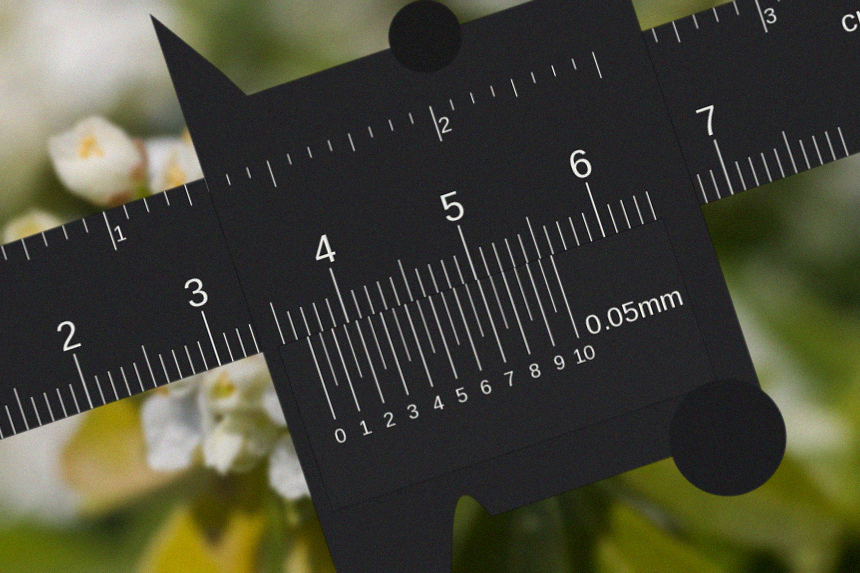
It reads 36.8 mm
